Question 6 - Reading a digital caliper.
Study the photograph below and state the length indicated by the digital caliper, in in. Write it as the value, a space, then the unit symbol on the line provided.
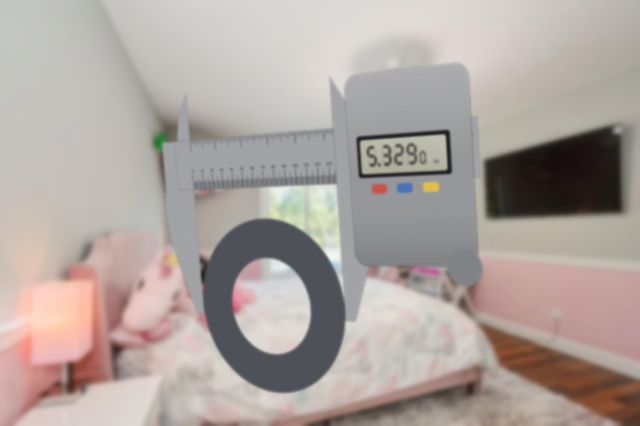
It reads 5.3290 in
